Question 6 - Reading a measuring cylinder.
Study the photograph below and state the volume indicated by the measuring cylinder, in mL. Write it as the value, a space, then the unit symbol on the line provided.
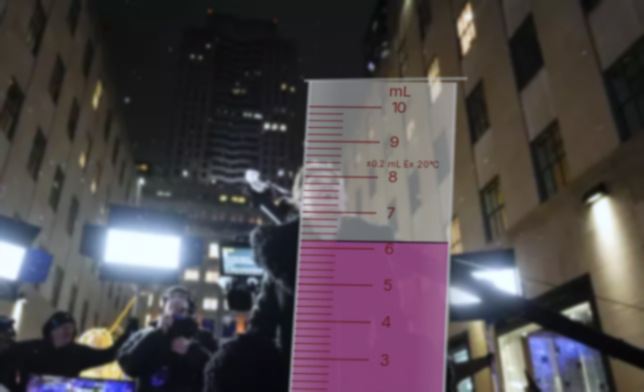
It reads 6.2 mL
